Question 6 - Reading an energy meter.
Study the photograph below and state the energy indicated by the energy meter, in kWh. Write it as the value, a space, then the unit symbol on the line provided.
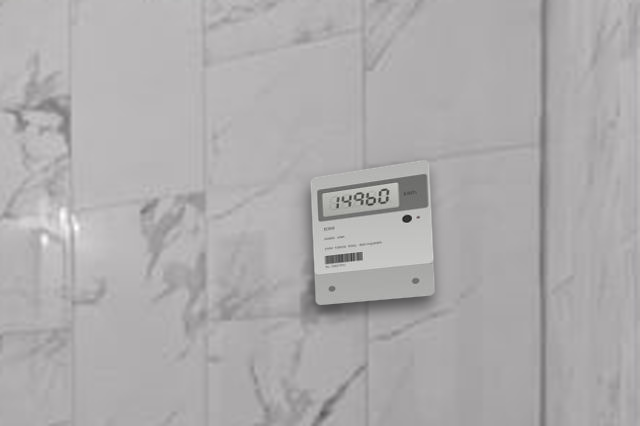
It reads 14960 kWh
